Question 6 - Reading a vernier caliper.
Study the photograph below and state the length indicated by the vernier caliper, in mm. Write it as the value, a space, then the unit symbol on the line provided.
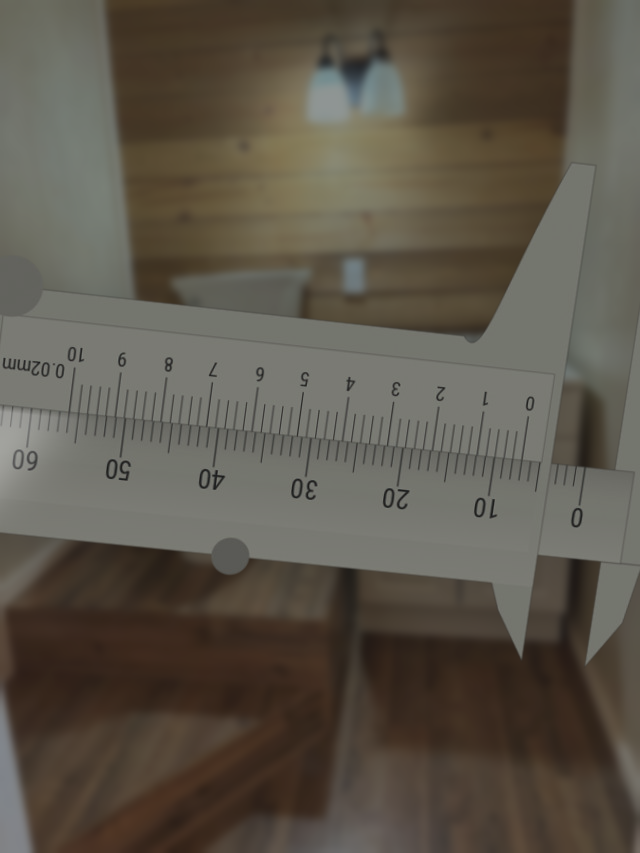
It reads 7.0 mm
